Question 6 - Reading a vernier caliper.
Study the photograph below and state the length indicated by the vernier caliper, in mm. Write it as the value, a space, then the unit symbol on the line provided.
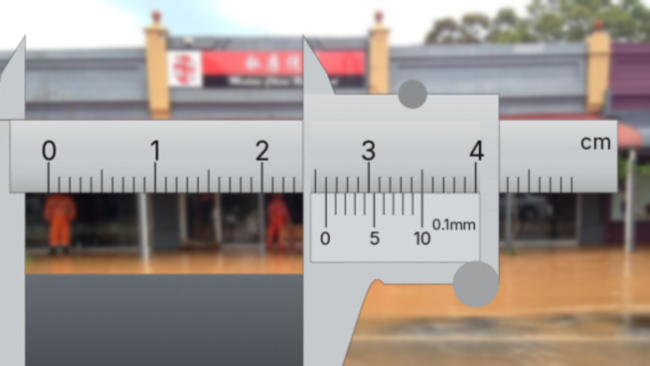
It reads 26.0 mm
